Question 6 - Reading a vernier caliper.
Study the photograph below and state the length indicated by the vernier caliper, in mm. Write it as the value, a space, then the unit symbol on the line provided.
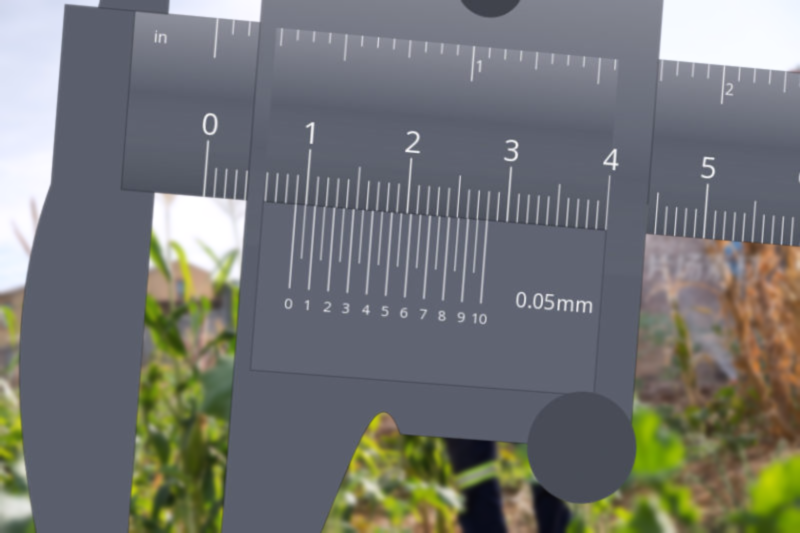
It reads 9.0 mm
